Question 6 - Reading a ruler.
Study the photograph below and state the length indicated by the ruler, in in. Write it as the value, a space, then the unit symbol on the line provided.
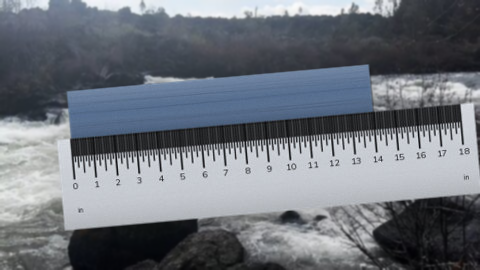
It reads 14 in
